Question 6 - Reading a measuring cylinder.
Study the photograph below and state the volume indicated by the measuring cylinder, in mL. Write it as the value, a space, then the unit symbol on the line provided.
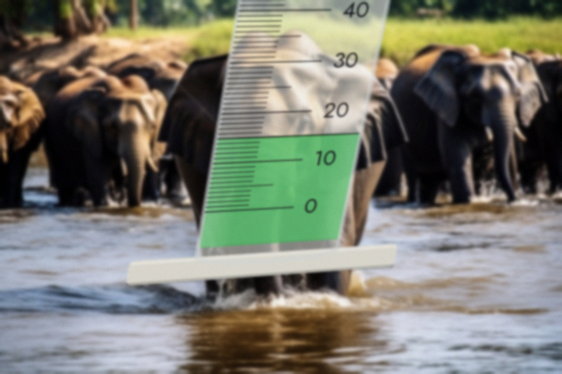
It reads 15 mL
